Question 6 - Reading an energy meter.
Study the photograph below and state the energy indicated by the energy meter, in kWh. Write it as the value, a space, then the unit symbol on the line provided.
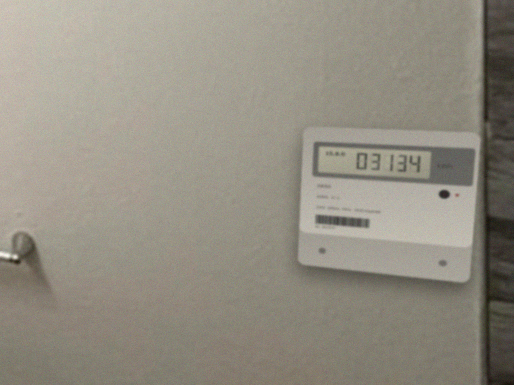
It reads 3134 kWh
